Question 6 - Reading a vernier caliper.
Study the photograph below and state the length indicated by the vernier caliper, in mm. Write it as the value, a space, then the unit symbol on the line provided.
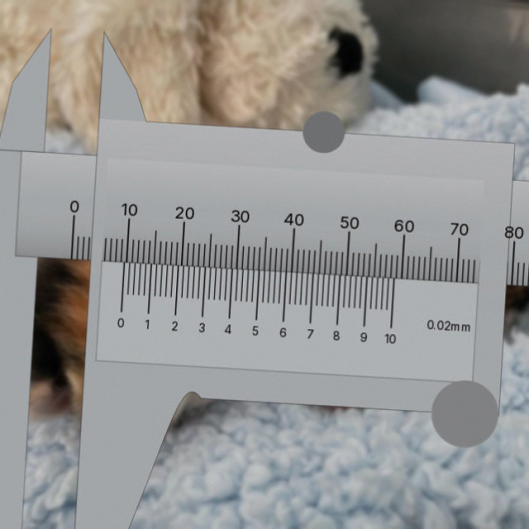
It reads 9.6 mm
